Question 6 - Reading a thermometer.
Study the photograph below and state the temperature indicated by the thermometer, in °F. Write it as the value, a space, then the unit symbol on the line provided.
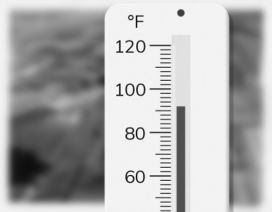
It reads 92 °F
